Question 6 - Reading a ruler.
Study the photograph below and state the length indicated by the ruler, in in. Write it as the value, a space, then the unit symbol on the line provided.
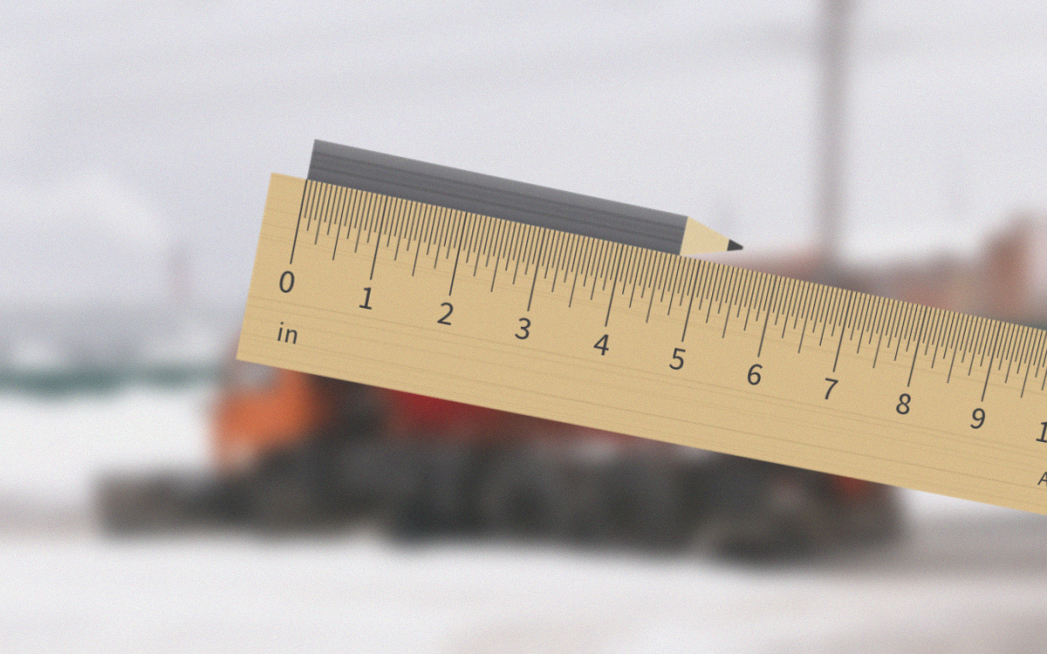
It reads 5.5 in
